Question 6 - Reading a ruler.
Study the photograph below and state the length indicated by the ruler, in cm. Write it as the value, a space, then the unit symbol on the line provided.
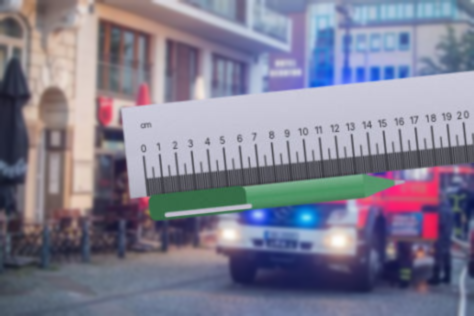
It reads 16 cm
